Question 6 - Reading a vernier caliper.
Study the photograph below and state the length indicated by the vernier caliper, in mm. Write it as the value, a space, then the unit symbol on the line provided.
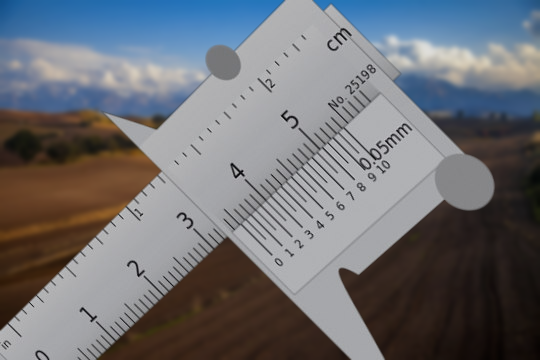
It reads 35.2 mm
